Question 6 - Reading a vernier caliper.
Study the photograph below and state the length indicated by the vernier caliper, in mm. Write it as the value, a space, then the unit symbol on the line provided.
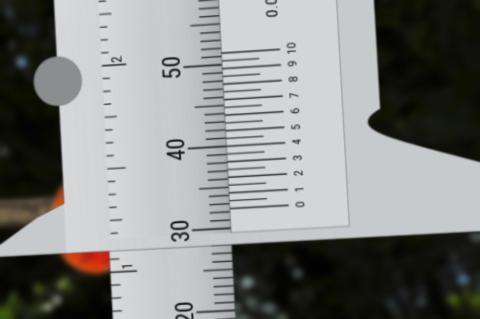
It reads 32.4 mm
